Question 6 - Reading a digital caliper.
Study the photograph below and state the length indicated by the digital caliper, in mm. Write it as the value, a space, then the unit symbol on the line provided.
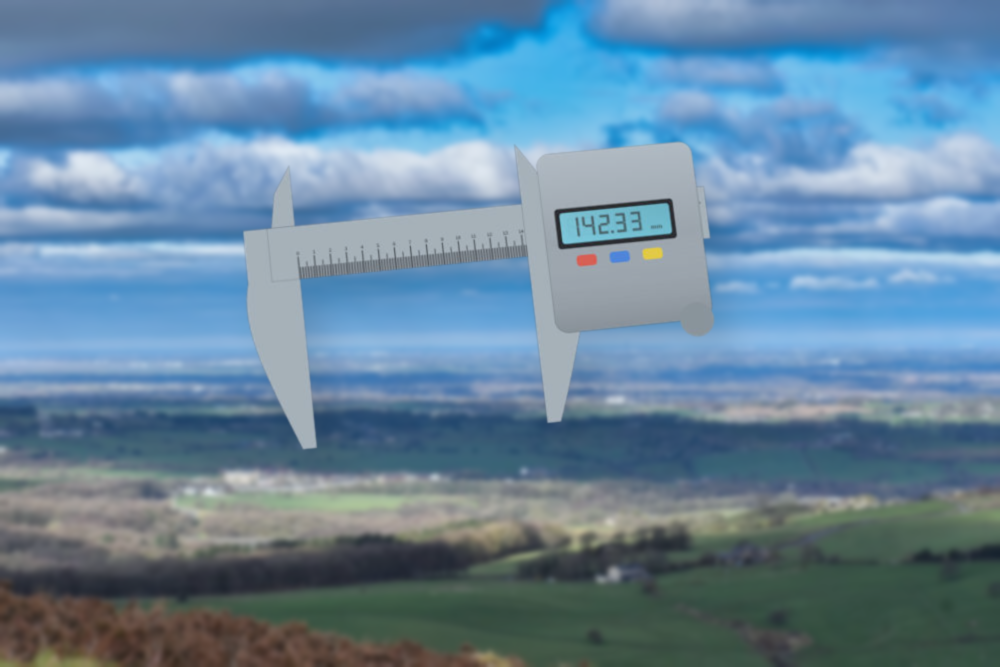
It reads 142.33 mm
